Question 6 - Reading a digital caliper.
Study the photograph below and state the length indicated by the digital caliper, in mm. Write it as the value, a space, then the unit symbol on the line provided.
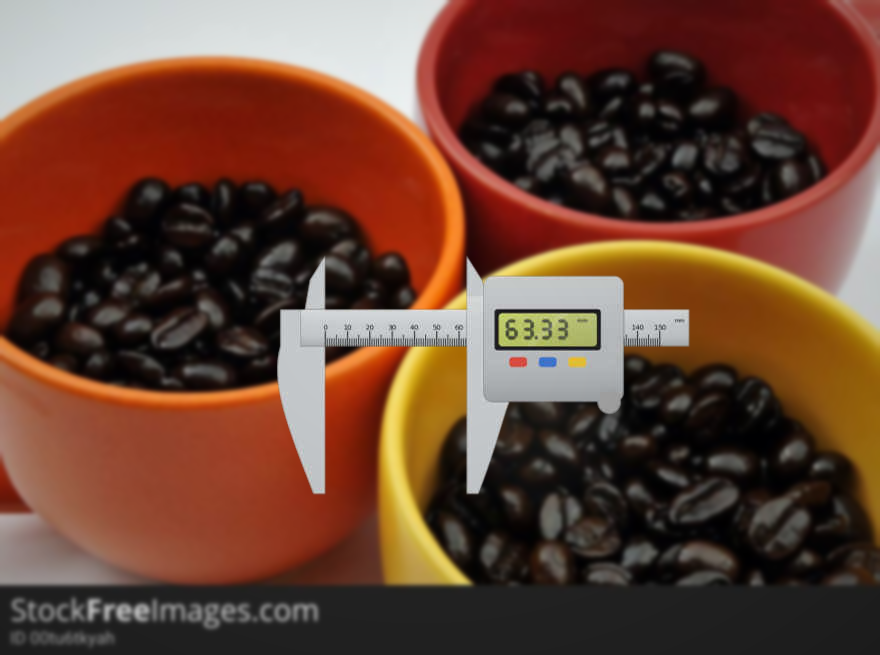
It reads 63.33 mm
